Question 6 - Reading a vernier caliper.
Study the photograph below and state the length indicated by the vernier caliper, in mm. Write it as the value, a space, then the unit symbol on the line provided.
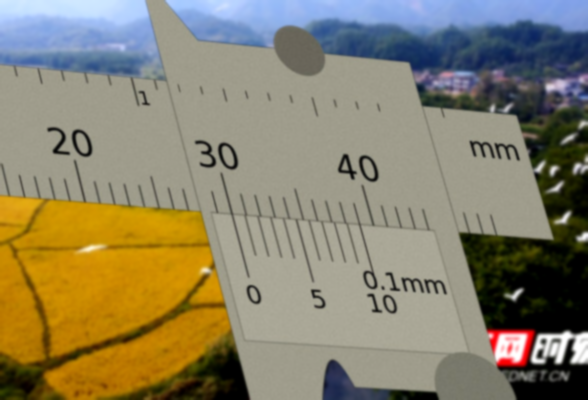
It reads 30.0 mm
